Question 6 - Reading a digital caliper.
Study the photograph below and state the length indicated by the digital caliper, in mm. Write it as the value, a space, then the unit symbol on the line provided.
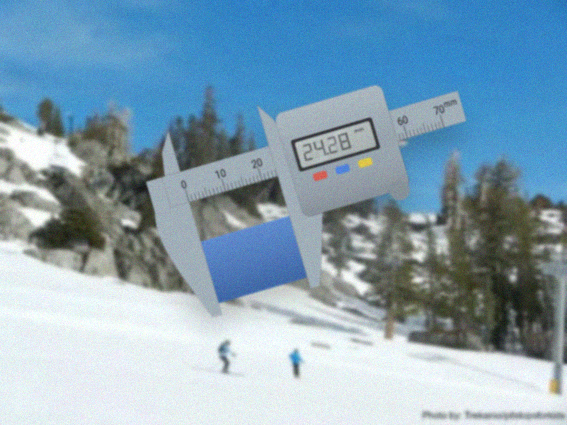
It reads 24.28 mm
